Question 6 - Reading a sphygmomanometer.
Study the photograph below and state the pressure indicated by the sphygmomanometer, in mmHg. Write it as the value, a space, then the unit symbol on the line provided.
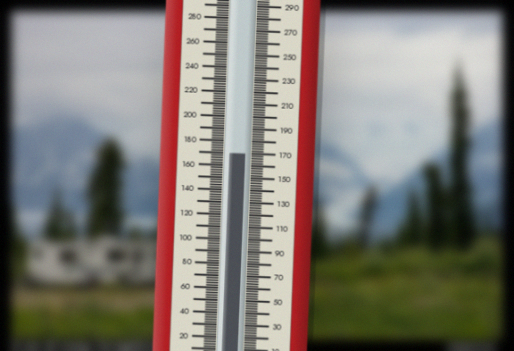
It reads 170 mmHg
